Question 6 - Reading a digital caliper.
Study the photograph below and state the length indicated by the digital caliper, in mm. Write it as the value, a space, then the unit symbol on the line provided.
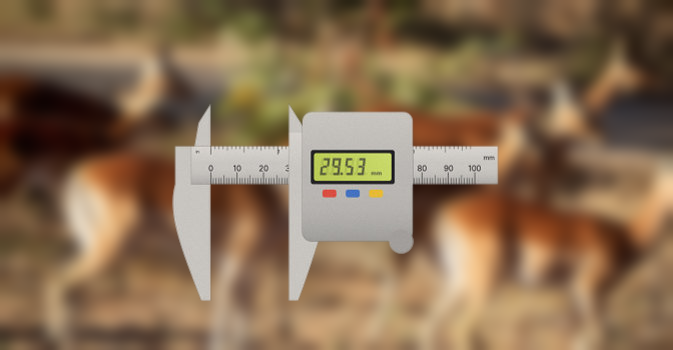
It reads 29.53 mm
